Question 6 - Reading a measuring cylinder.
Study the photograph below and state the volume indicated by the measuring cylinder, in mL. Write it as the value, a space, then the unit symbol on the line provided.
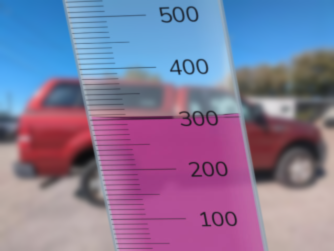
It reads 300 mL
